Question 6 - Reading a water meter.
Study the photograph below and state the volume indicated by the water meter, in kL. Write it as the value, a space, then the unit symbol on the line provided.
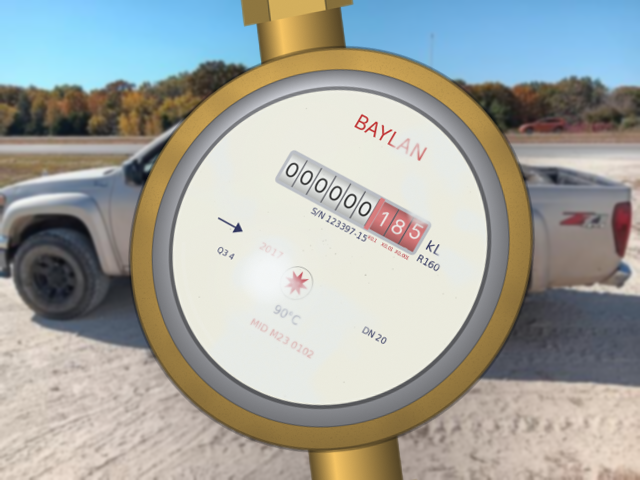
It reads 0.185 kL
